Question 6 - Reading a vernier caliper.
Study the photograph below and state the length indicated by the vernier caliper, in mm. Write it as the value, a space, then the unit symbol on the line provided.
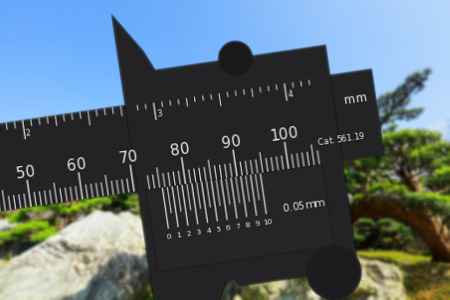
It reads 75.5 mm
